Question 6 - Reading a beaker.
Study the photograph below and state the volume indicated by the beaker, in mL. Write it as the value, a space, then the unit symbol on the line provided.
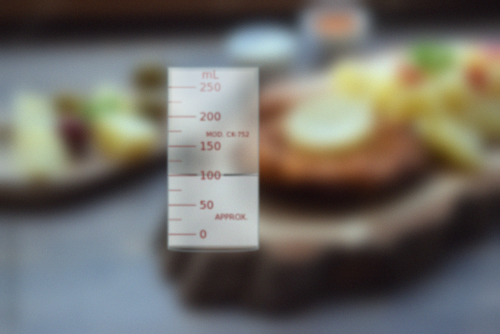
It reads 100 mL
